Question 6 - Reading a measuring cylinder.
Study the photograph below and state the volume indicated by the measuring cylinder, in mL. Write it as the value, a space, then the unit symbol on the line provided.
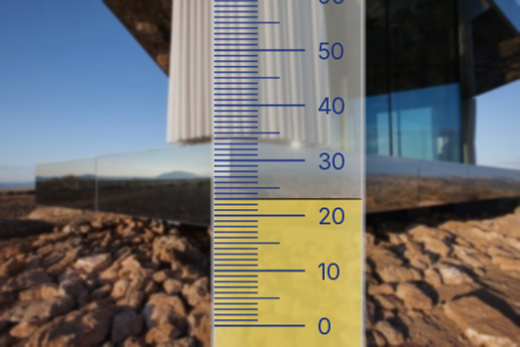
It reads 23 mL
